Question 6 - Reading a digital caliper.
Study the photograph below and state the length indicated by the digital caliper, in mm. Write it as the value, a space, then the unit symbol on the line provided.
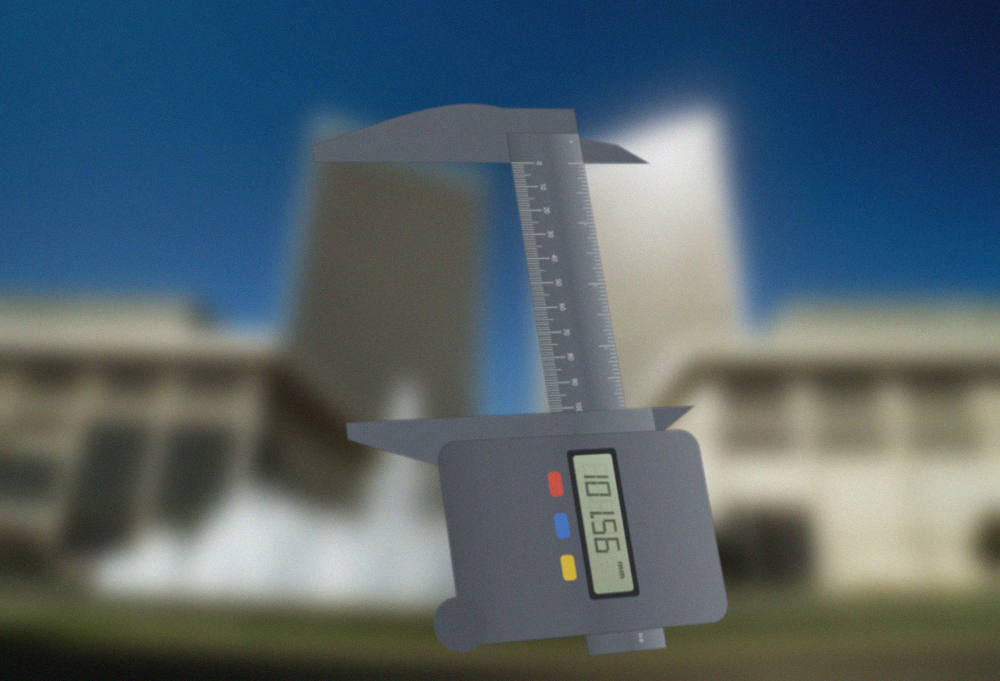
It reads 101.56 mm
